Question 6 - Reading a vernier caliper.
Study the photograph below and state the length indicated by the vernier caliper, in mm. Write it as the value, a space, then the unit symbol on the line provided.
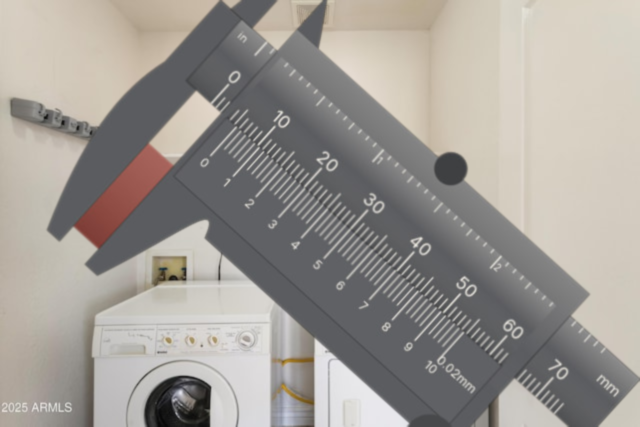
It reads 5.5 mm
